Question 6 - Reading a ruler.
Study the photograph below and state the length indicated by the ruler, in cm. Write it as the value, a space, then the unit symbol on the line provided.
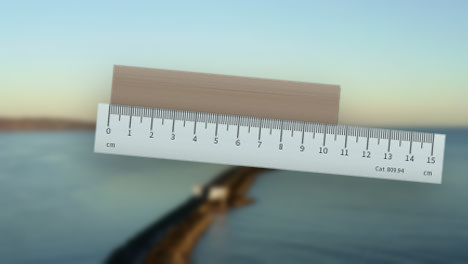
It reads 10.5 cm
